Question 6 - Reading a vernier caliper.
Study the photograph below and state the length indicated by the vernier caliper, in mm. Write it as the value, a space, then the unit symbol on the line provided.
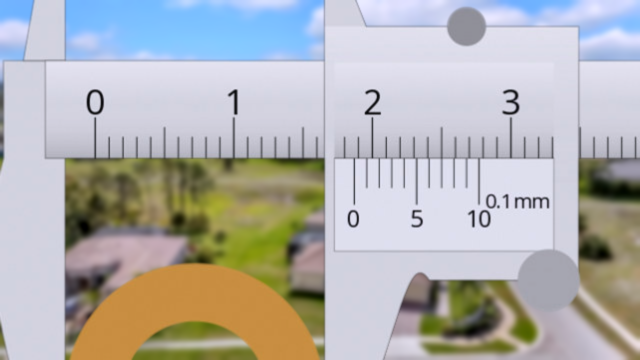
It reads 18.7 mm
